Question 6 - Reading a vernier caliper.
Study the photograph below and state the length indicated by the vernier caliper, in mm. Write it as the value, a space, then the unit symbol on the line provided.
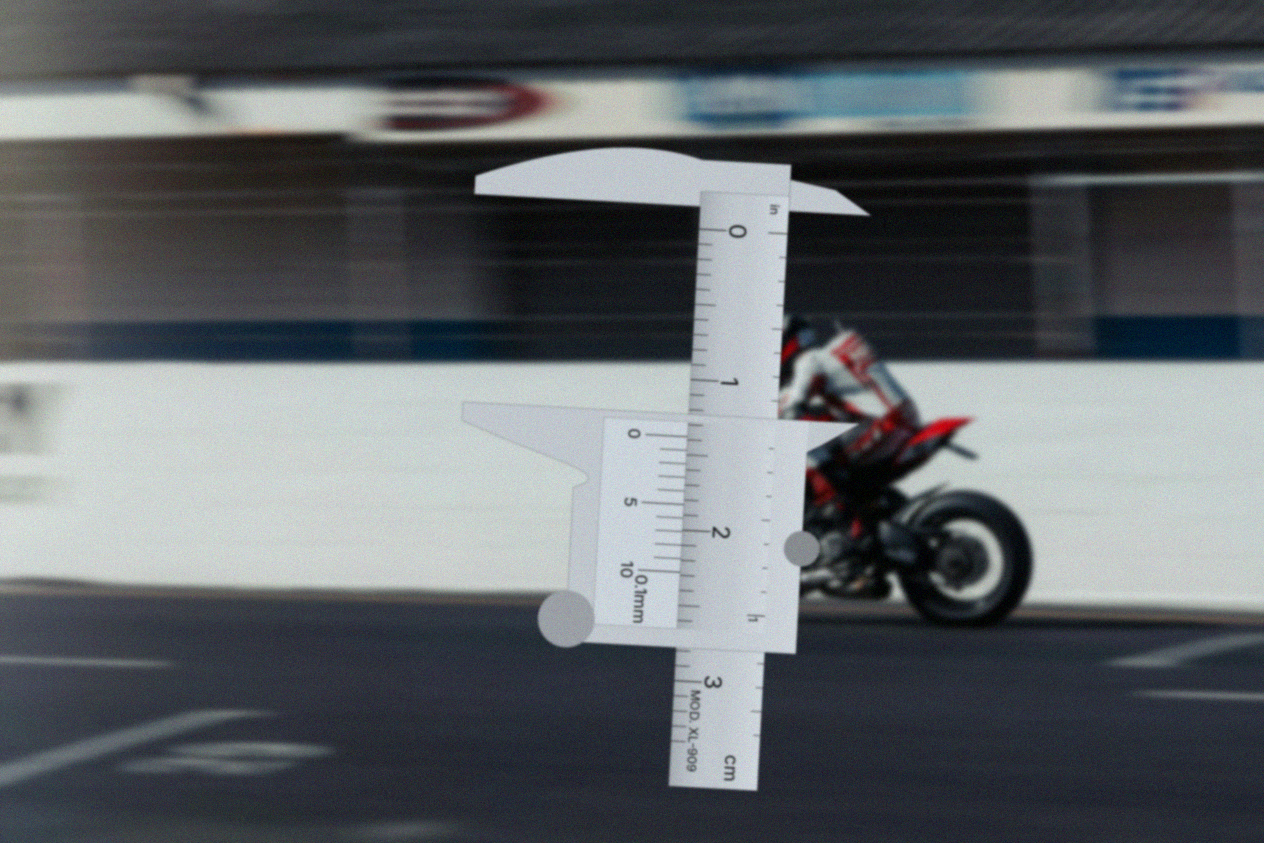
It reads 13.8 mm
